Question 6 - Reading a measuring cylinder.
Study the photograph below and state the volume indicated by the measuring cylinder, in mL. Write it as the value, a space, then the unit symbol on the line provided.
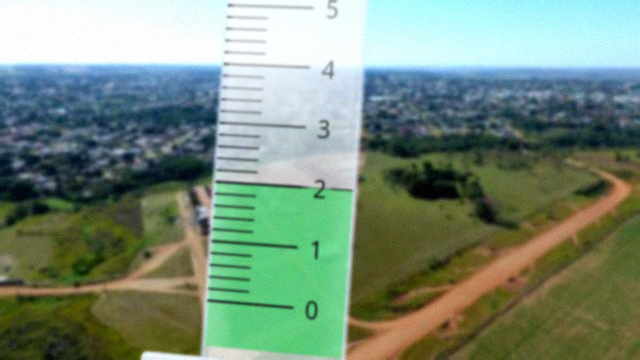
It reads 2 mL
